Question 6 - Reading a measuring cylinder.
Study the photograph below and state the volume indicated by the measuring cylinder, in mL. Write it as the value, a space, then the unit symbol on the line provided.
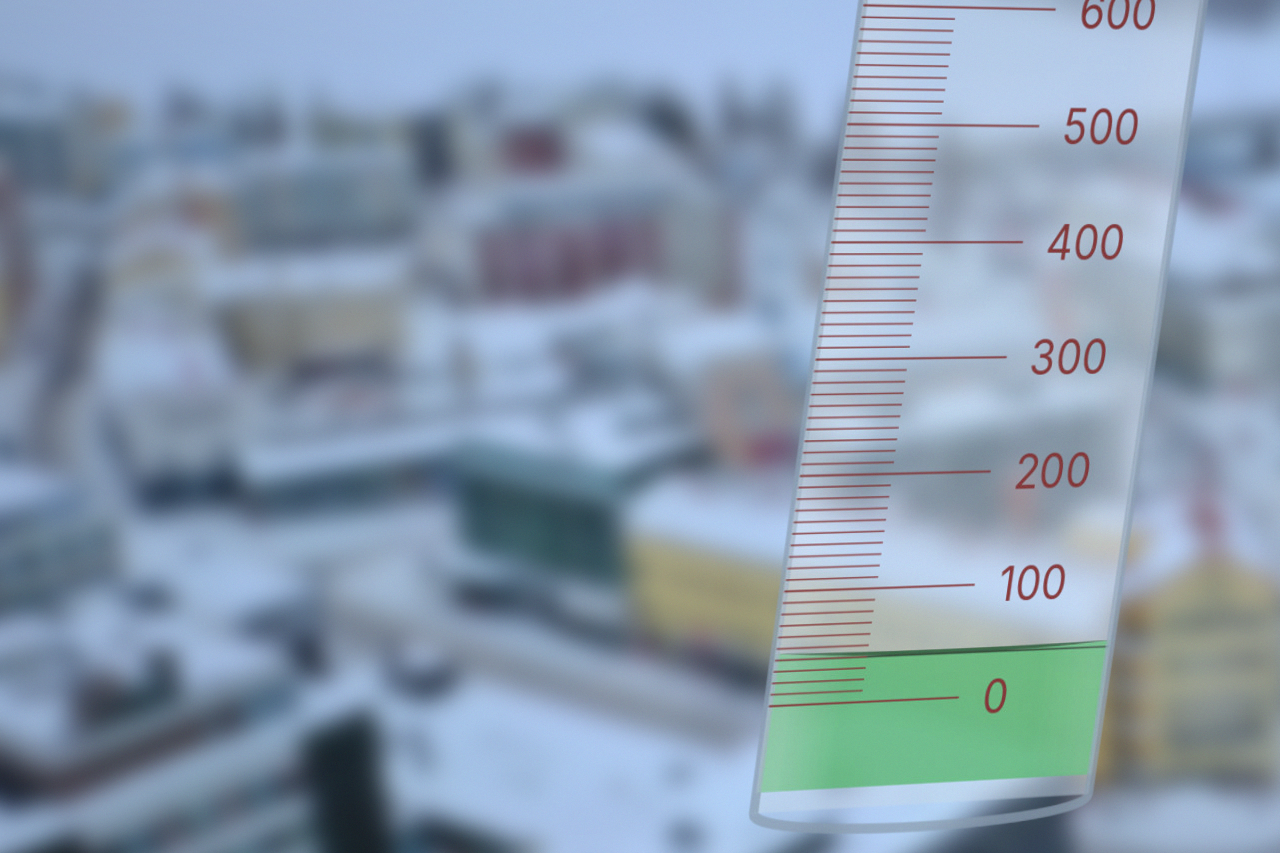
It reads 40 mL
